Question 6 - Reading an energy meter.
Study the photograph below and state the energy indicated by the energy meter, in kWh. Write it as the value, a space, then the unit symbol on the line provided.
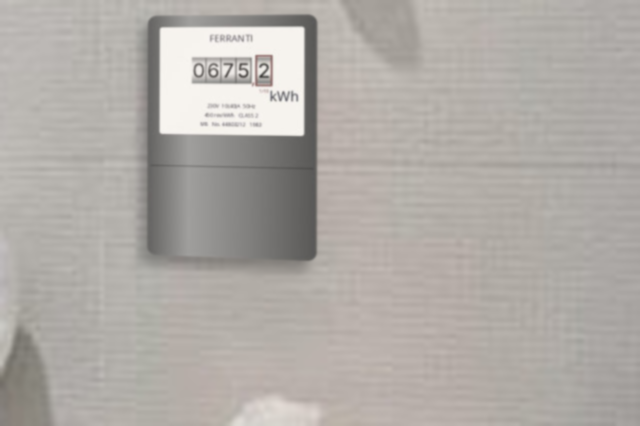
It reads 675.2 kWh
